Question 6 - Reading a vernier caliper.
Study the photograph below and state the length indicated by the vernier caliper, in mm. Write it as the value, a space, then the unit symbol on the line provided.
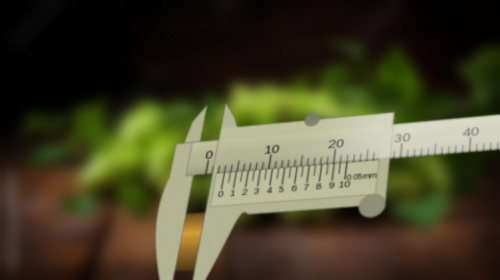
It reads 3.0 mm
